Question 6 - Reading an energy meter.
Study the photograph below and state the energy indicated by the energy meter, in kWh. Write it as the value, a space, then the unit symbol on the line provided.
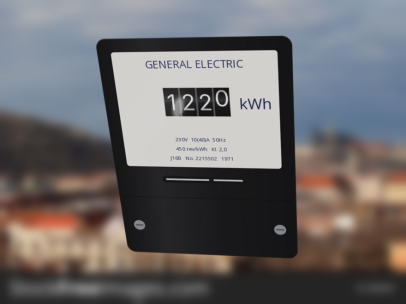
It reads 1220 kWh
